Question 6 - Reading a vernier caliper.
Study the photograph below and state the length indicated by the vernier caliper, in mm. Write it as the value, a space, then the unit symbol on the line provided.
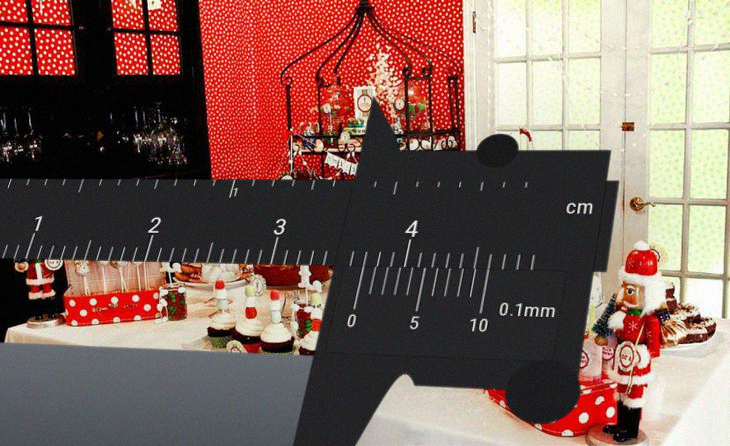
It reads 37.0 mm
